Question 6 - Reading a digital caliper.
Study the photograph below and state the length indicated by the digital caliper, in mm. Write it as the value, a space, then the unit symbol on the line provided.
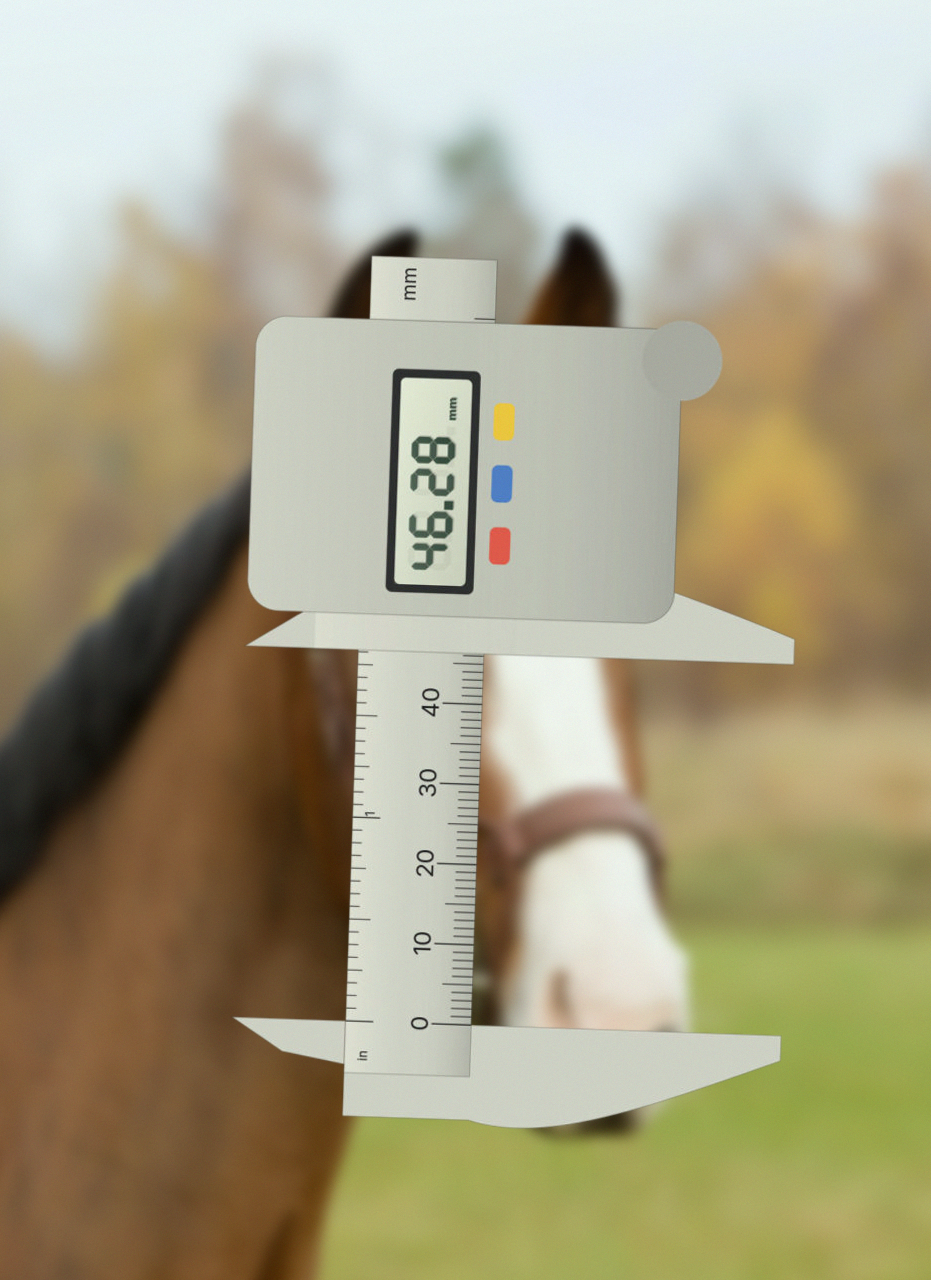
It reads 46.28 mm
